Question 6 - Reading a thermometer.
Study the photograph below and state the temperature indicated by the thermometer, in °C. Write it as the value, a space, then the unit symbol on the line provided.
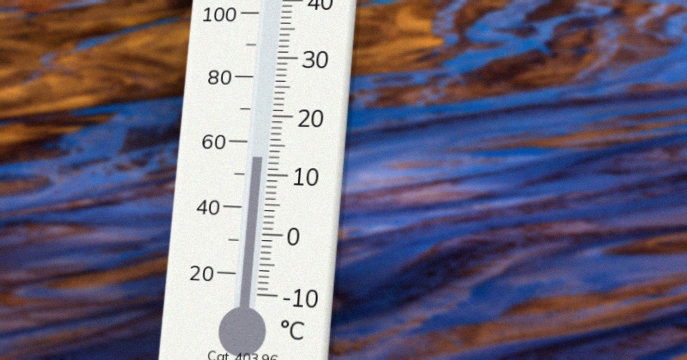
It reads 13 °C
